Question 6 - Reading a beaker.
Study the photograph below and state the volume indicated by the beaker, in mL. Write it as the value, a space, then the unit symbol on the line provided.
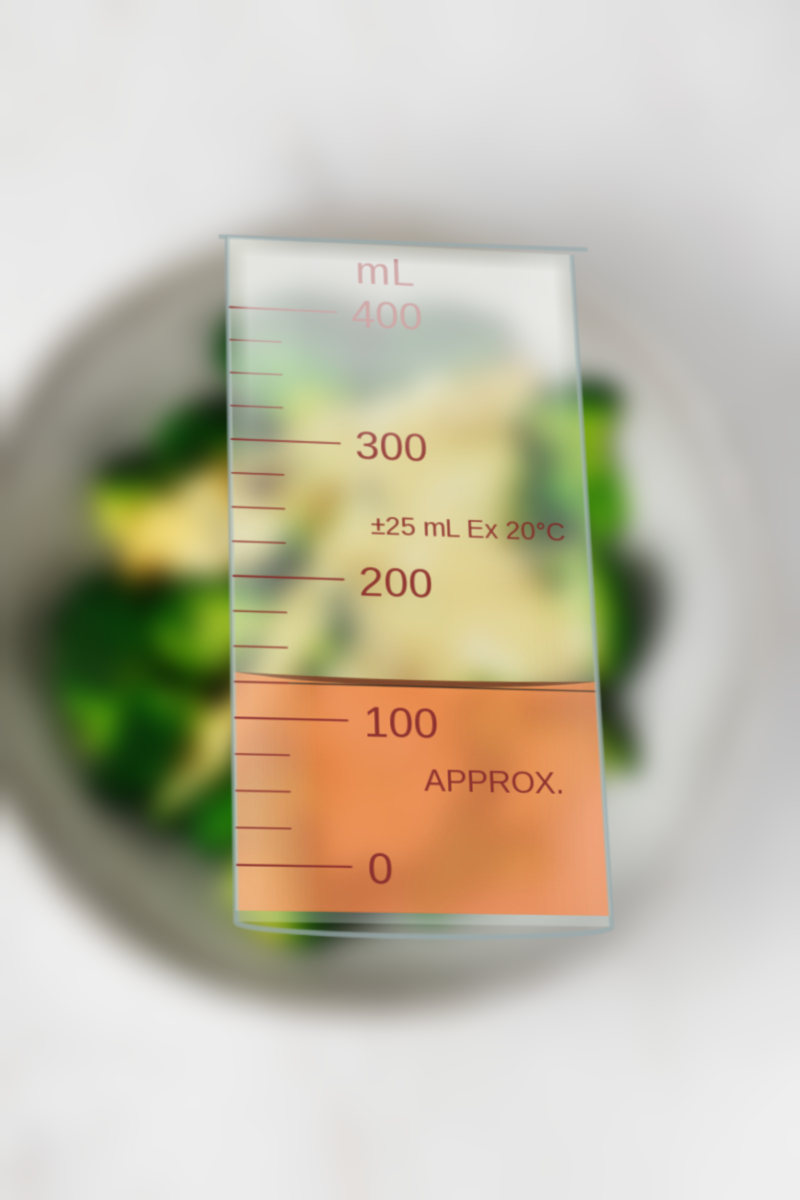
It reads 125 mL
